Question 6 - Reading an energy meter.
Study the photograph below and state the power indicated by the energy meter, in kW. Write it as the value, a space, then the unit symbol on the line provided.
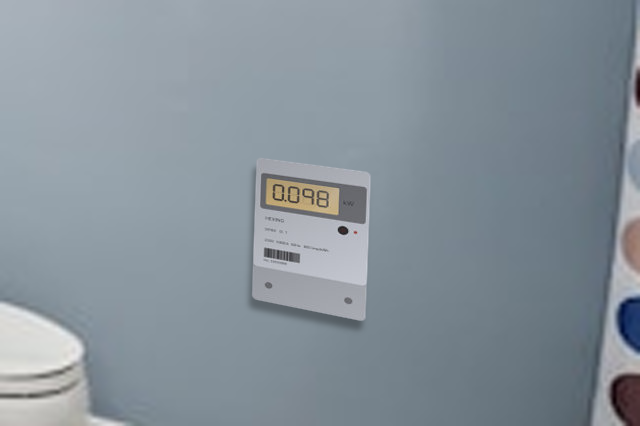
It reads 0.098 kW
